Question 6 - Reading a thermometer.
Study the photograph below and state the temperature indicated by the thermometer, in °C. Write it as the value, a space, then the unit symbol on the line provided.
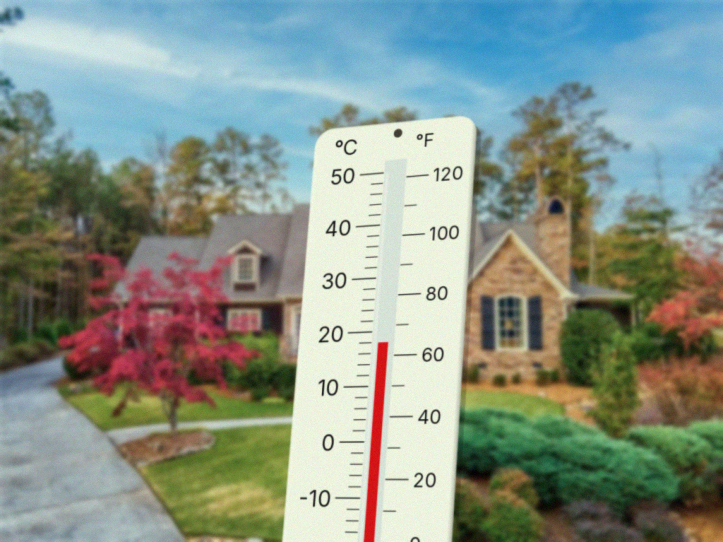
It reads 18 °C
